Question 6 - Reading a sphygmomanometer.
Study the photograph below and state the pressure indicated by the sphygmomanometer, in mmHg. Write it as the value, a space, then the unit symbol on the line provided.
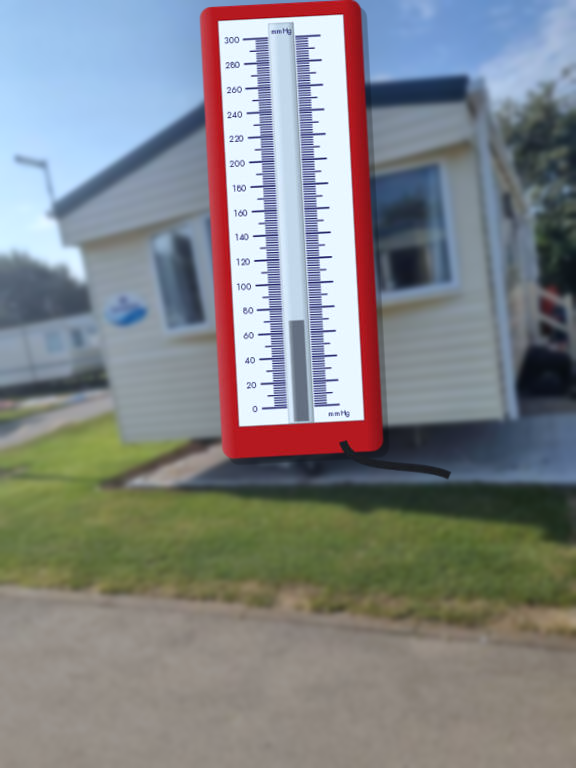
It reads 70 mmHg
